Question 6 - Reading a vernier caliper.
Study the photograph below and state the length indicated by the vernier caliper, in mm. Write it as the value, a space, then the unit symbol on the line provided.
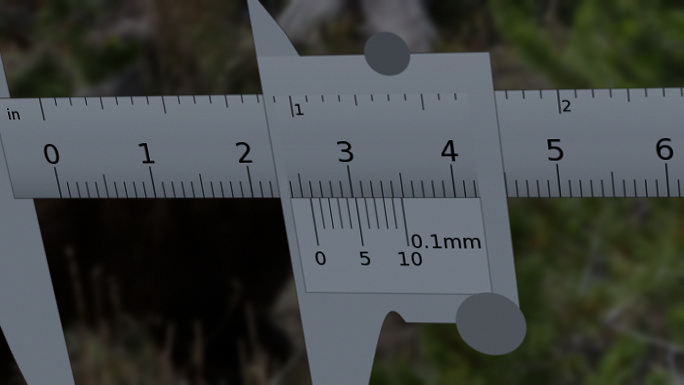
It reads 25.8 mm
